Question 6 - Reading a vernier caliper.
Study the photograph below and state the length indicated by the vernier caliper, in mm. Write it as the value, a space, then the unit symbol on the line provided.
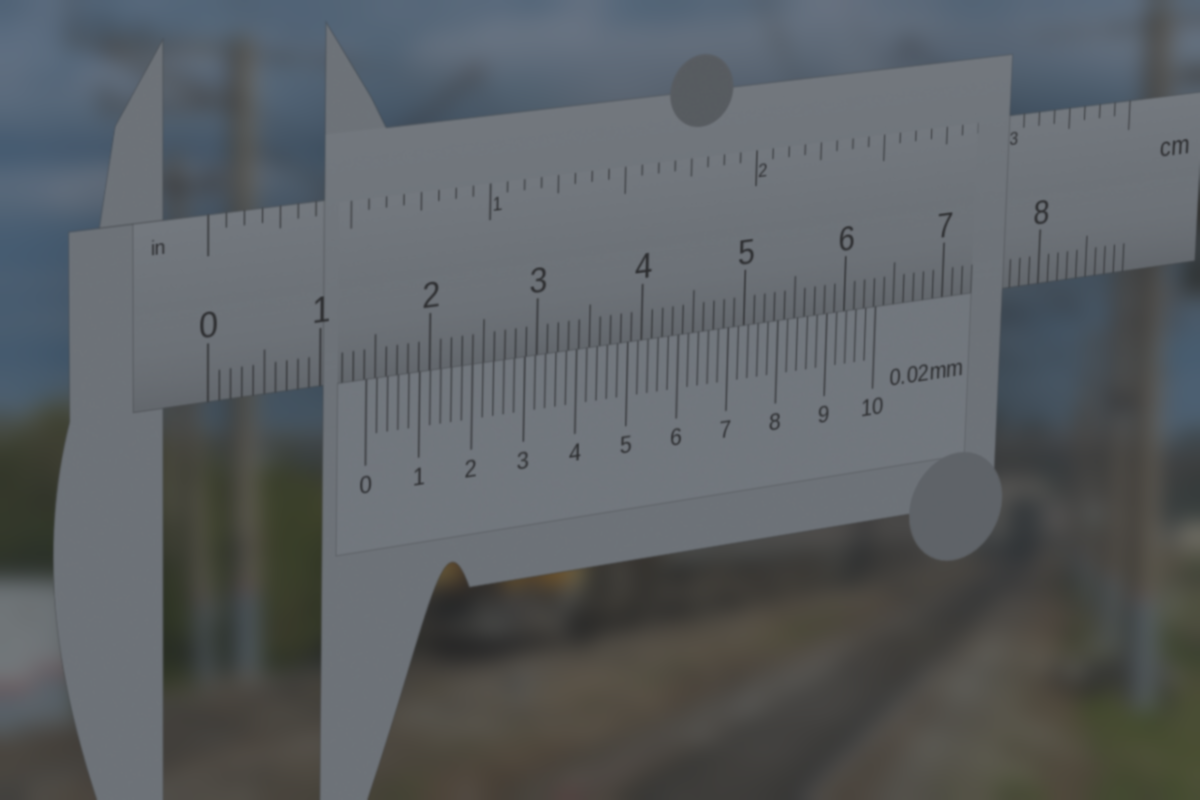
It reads 14.2 mm
